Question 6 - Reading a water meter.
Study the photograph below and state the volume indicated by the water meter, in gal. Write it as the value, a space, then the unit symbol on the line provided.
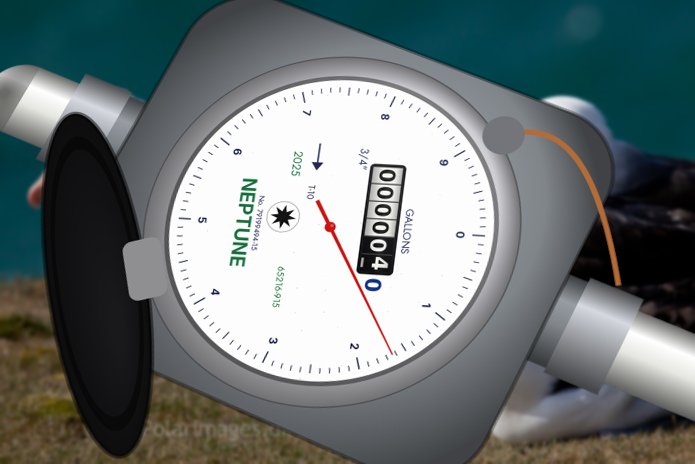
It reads 41.6 gal
